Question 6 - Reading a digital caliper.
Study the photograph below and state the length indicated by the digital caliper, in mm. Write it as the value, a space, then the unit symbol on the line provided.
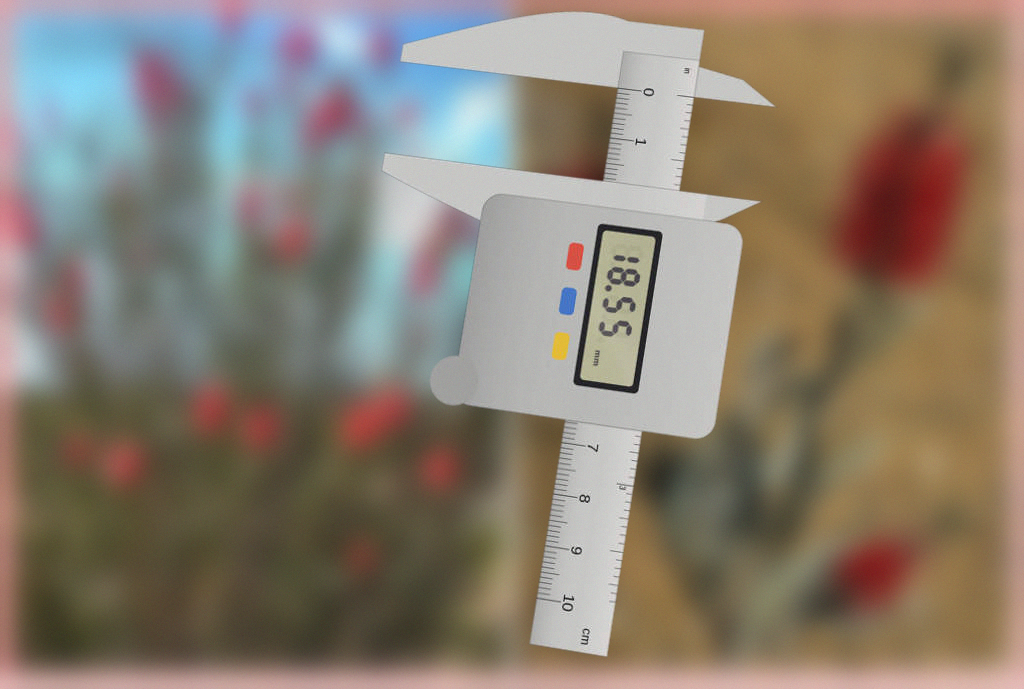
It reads 18.55 mm
